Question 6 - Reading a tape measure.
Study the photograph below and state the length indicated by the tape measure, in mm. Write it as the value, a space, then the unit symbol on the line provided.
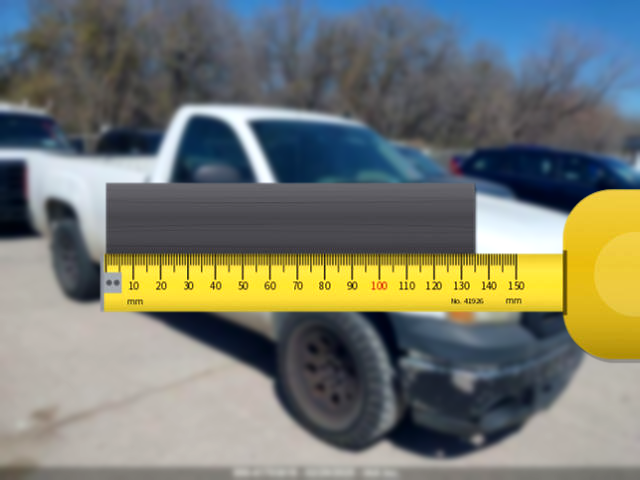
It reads 135 mm
